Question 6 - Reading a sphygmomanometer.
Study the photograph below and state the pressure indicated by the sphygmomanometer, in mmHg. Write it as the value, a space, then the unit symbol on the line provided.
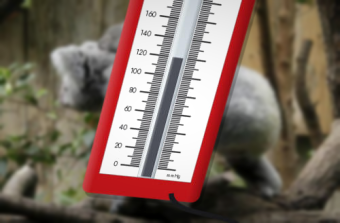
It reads 120 mmHg
